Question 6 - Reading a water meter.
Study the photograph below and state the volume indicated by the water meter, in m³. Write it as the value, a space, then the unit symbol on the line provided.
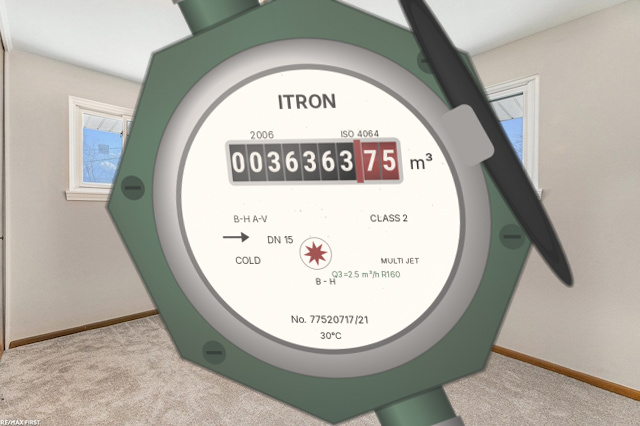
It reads 36363.75 m³
